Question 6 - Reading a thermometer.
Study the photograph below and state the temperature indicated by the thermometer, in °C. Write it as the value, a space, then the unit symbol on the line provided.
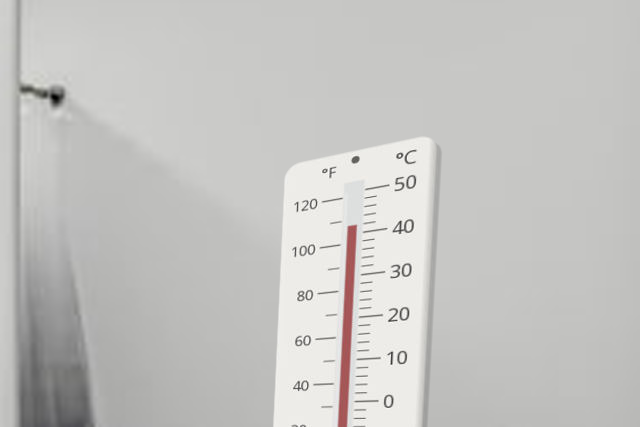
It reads 42 °C
